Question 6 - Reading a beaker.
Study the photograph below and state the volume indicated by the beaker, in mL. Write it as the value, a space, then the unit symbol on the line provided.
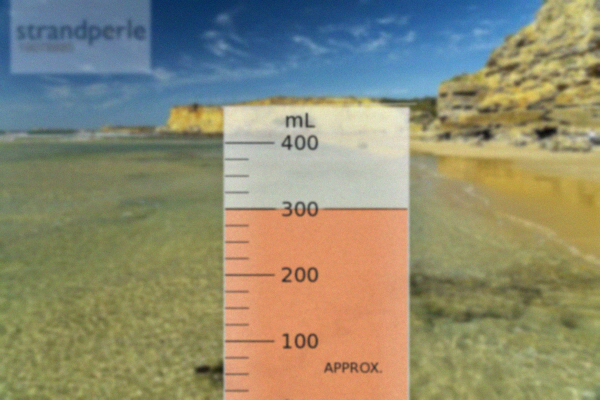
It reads 300 mL
